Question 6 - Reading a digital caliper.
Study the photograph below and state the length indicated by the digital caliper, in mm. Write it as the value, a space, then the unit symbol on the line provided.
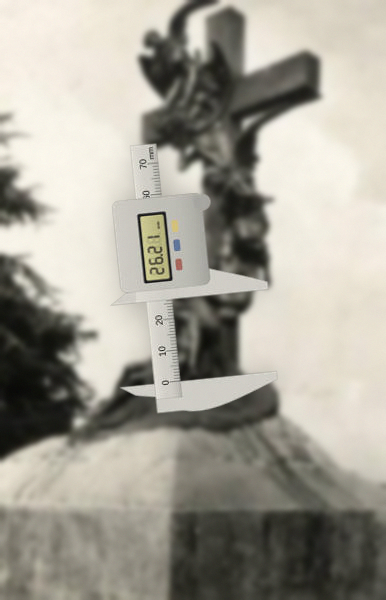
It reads 26.21 mm
